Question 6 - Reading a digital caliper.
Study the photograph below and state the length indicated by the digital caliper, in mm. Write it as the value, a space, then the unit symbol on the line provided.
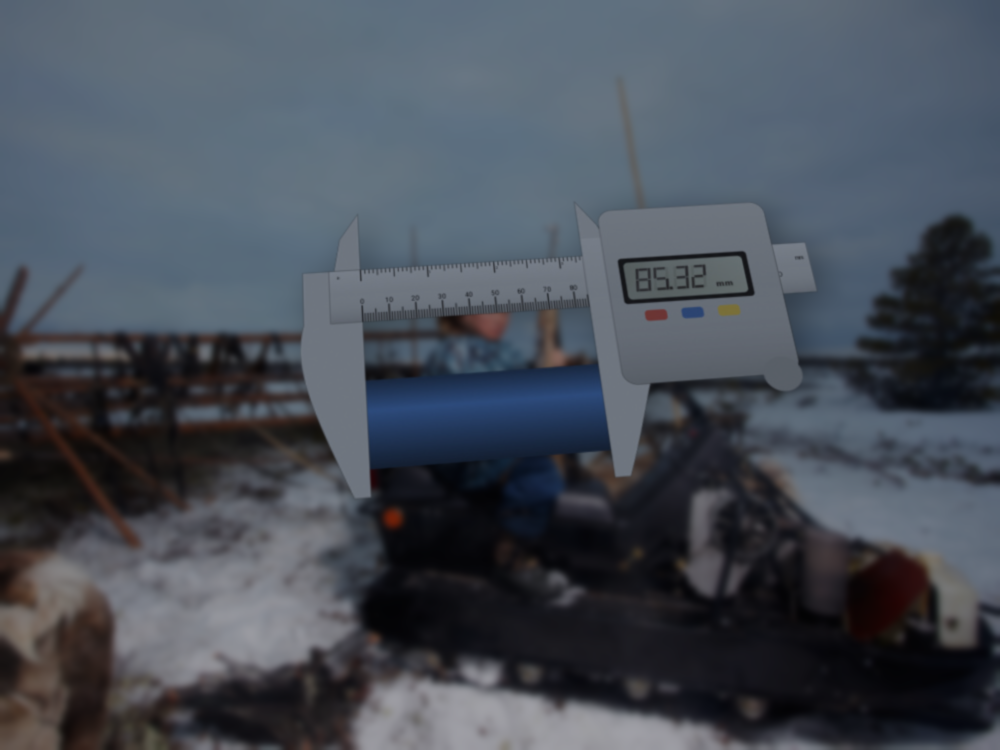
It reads 85.32 mm
